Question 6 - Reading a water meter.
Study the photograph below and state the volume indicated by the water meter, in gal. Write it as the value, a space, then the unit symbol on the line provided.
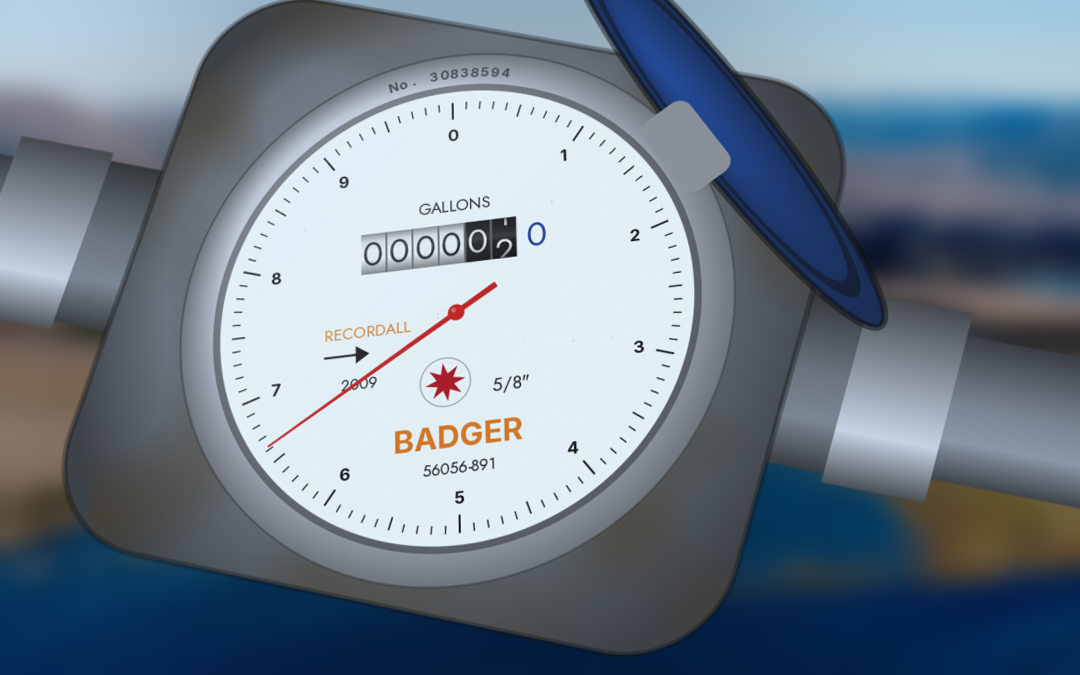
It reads 16.6 gal
